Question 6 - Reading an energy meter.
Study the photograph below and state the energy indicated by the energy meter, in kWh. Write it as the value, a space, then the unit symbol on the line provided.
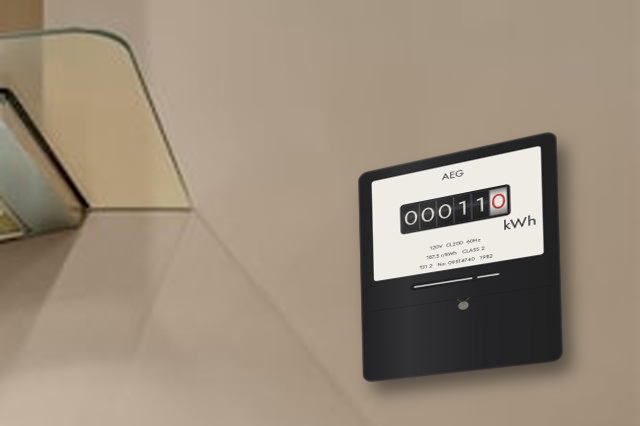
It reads 11.0 kWh
